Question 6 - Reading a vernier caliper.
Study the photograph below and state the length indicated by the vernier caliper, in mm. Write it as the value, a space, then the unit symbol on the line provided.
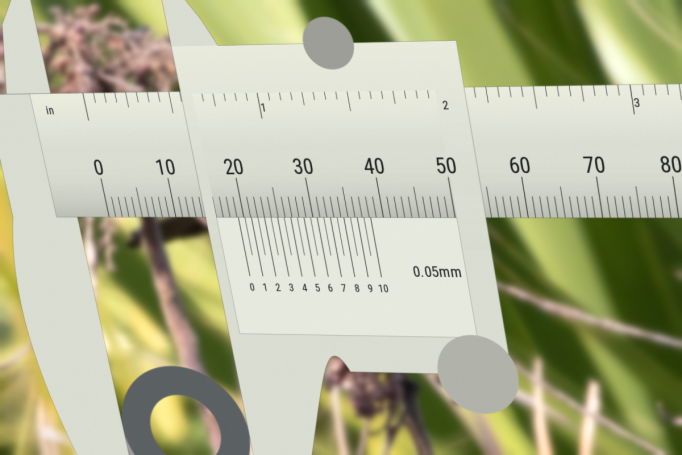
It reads 19.2 mm
